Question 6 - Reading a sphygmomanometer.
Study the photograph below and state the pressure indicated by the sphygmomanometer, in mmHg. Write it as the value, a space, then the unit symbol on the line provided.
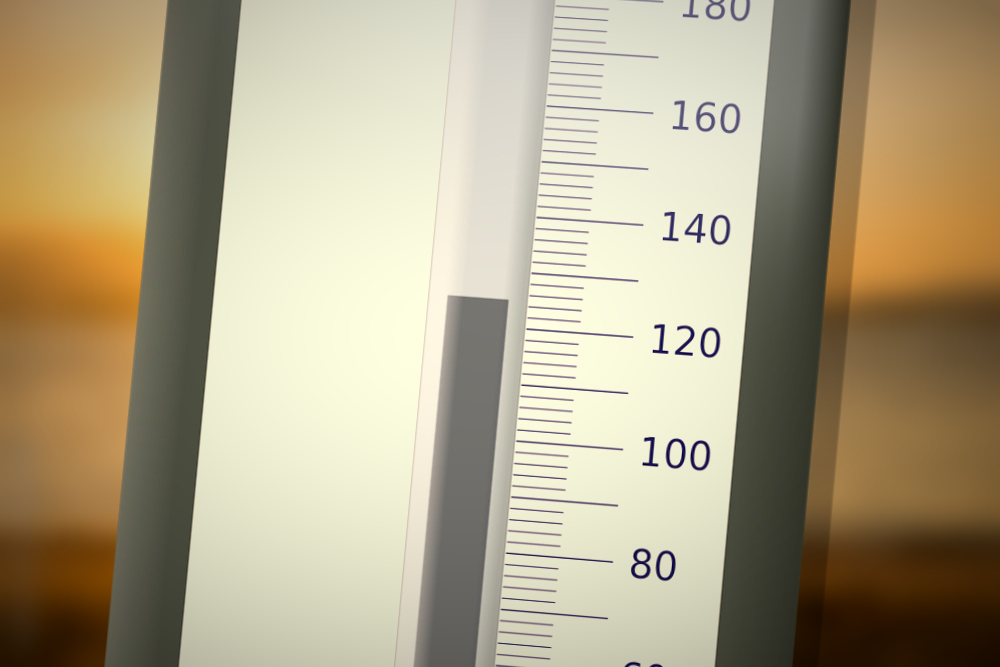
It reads 125 mmHg
